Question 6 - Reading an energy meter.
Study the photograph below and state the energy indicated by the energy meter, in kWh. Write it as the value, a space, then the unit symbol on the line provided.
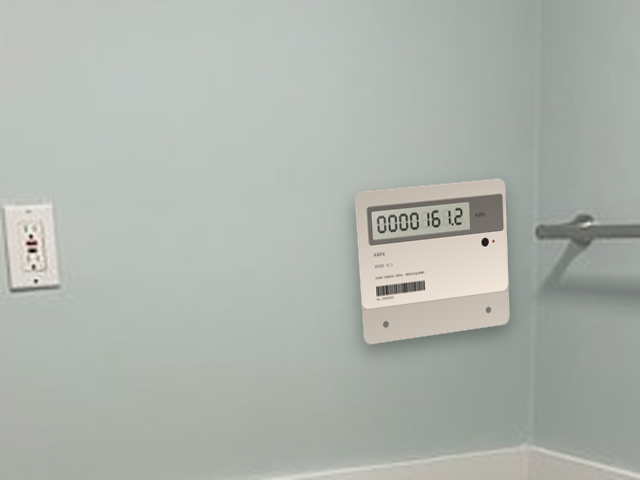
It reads 161.2 kWh
